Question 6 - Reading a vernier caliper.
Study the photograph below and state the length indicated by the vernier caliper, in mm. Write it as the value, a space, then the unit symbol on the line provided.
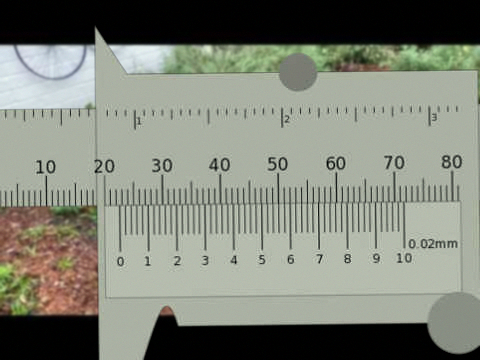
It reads 22.6 mm
